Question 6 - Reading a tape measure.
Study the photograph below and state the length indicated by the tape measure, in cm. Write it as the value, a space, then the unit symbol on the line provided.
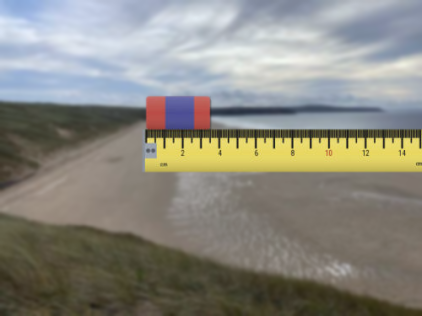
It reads 3.5 cm
